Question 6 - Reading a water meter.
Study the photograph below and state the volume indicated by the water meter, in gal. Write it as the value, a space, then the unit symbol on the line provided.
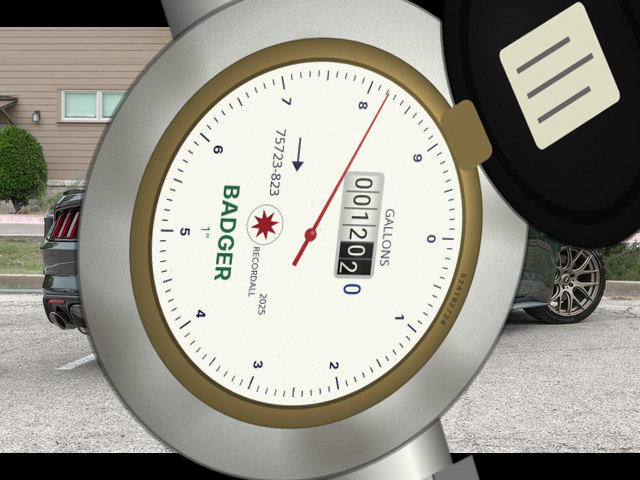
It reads 12018.2 gal
